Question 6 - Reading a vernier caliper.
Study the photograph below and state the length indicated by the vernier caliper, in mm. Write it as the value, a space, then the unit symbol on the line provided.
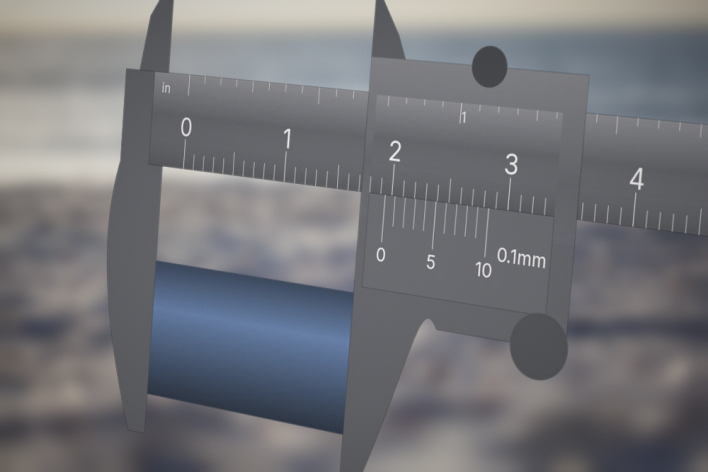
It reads 19.4 mm
